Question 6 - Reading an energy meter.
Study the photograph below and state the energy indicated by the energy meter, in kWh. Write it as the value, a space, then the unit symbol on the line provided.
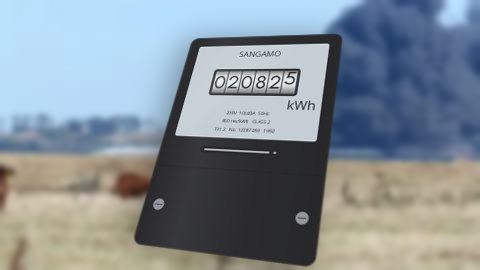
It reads 20825 kWh
